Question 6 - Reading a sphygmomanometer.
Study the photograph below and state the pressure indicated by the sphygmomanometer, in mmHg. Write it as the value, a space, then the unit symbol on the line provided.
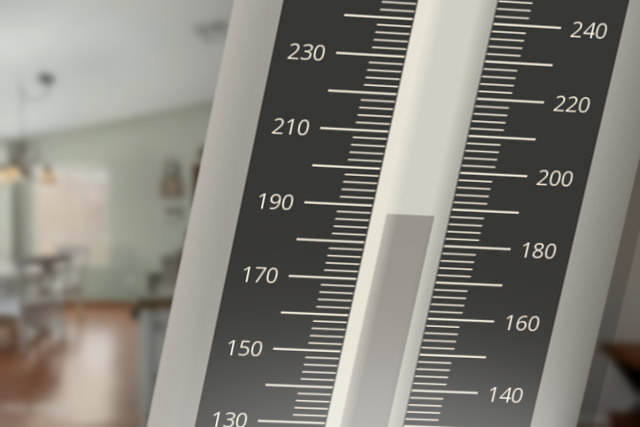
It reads 188 mmHg
